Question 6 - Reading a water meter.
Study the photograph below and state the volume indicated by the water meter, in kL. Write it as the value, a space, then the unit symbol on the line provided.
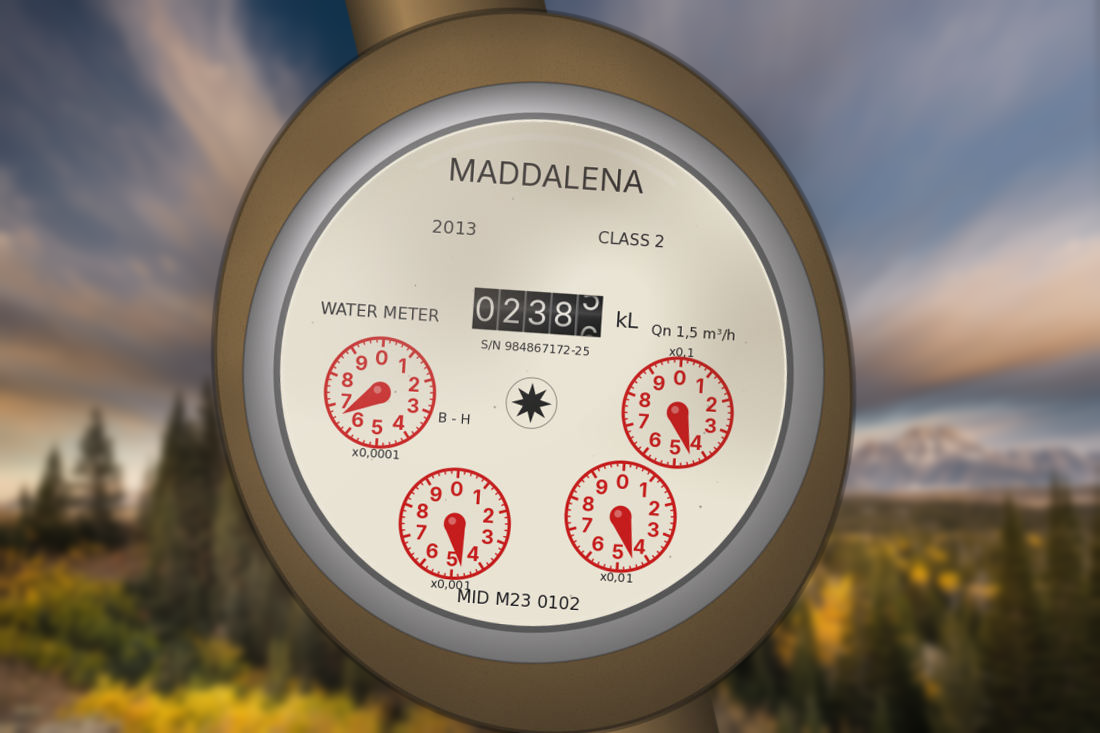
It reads 2385.4446 kL
